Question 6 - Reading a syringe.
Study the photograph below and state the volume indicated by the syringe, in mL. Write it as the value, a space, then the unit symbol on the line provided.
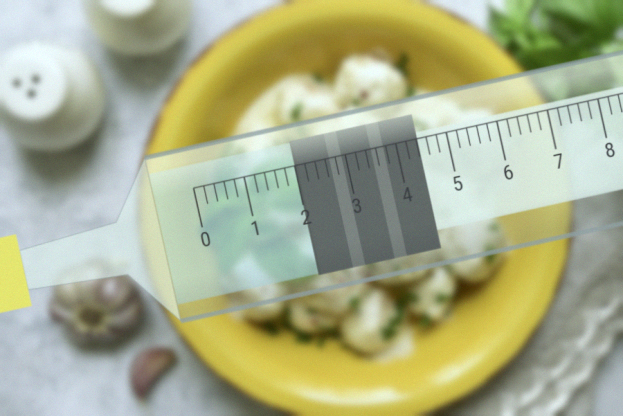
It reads 2 mL
